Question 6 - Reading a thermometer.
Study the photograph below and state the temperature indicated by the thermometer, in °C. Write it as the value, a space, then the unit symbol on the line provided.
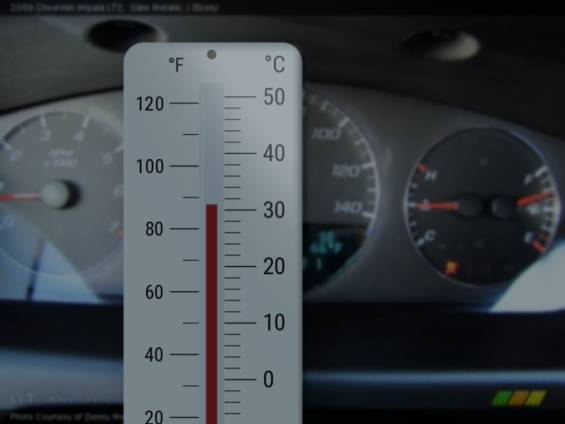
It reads 31 °C
